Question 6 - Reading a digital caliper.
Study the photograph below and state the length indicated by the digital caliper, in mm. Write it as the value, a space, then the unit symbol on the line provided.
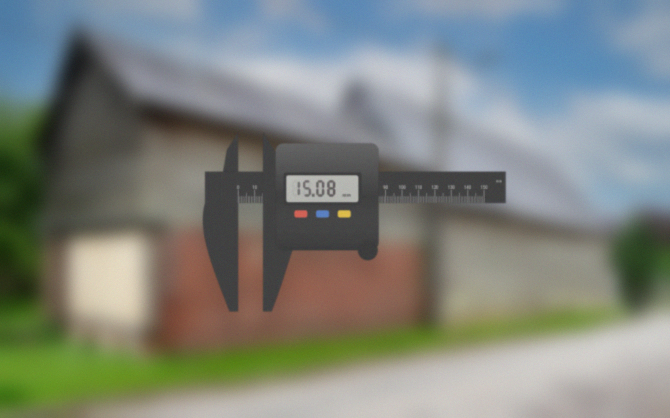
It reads 15.08 mm
